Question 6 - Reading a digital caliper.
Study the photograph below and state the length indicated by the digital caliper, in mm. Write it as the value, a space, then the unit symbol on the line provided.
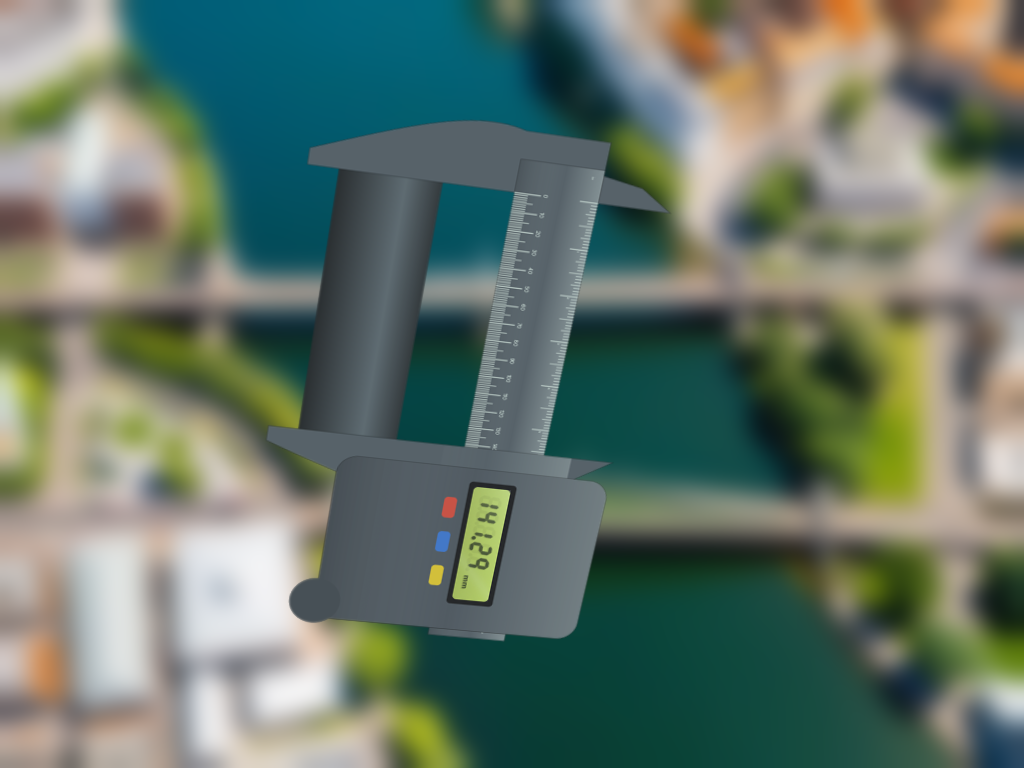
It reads 141.29 mm
